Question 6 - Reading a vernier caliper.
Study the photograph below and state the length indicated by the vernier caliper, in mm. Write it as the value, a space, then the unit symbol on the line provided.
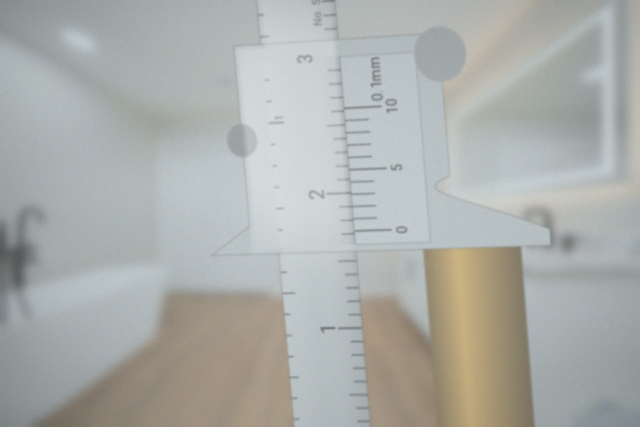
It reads 17.2 mm
